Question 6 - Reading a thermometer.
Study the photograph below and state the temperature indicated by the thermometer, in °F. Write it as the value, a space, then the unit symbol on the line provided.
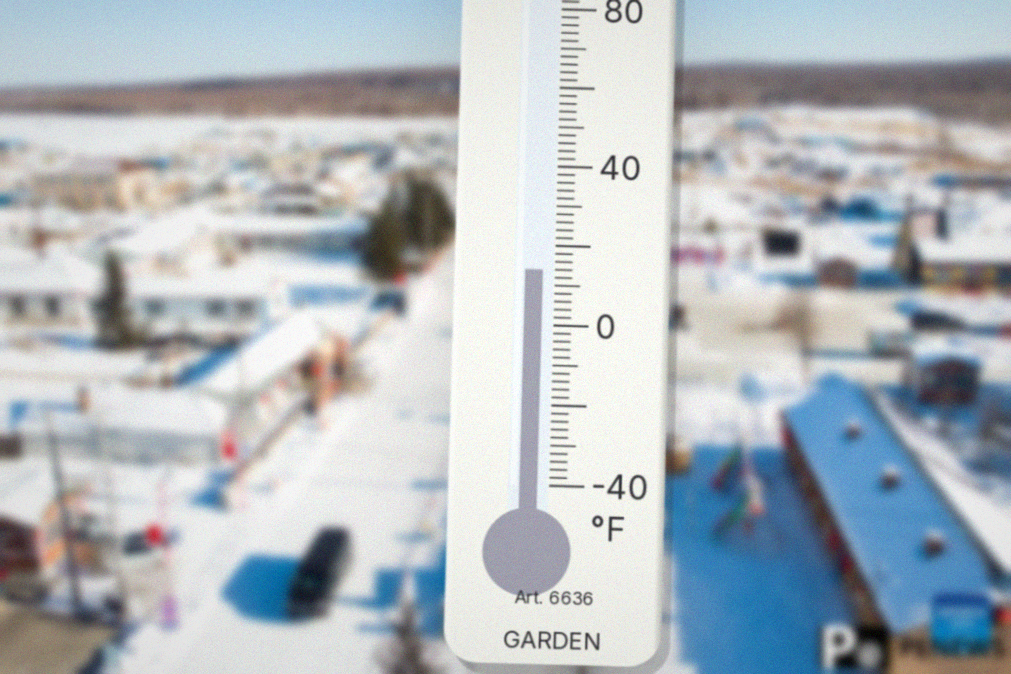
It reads 14 °F
